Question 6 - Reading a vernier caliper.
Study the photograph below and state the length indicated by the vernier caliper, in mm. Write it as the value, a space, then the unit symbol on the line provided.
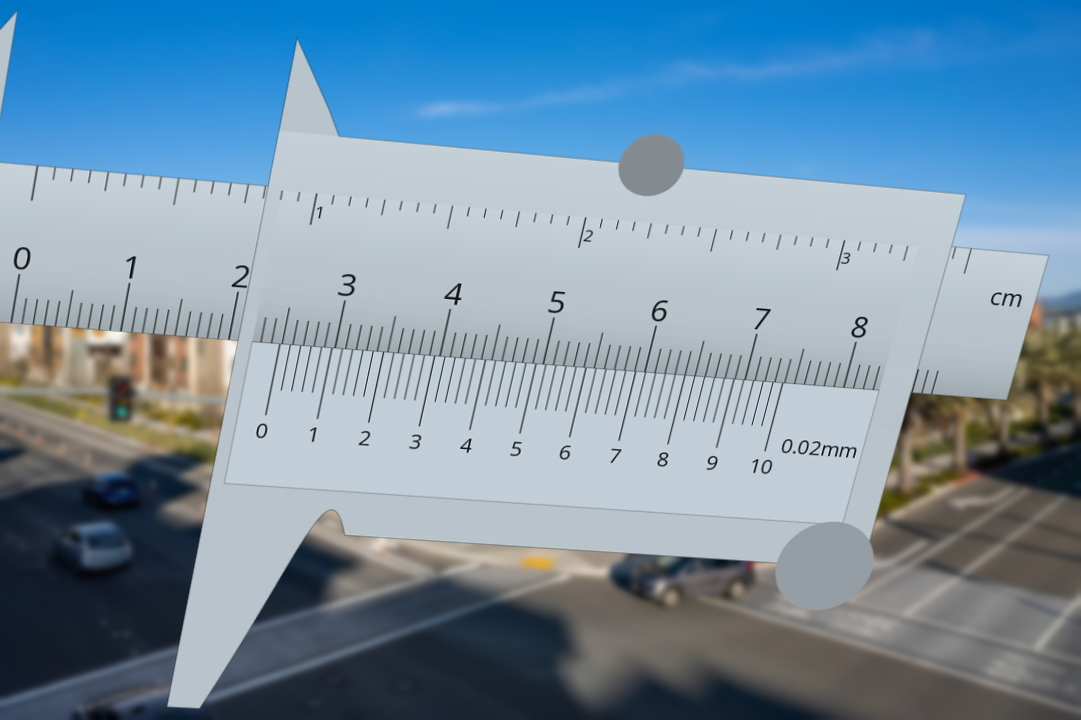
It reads 24.8 mm
